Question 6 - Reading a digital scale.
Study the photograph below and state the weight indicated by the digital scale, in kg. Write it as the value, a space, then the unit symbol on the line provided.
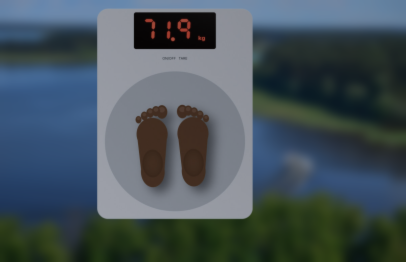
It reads 71.9 kg
